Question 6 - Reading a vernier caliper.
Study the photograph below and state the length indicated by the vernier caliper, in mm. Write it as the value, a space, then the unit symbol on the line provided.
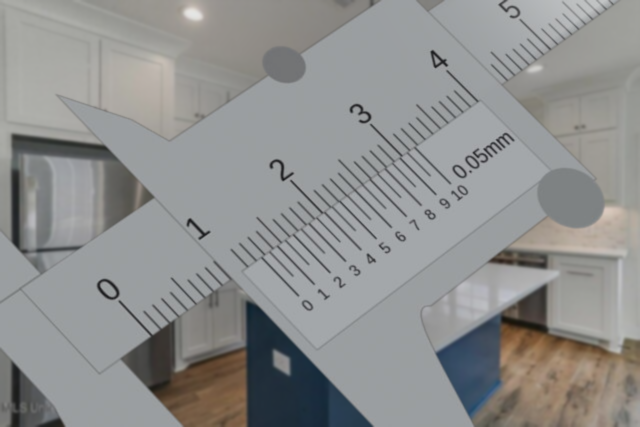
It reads 12.6 mm
